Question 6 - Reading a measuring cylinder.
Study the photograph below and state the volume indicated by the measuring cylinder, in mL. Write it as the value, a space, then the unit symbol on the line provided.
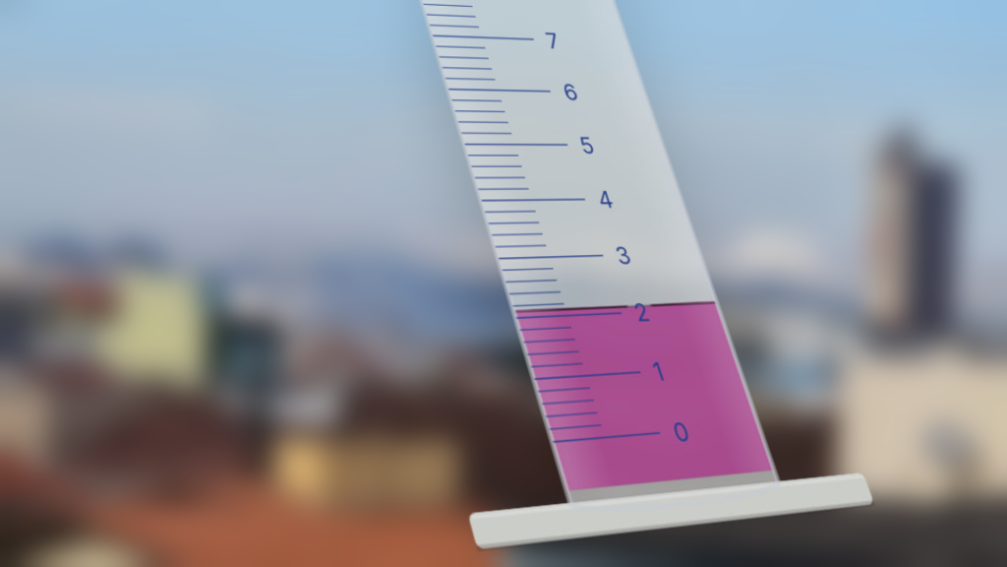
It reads 2.1 mL
